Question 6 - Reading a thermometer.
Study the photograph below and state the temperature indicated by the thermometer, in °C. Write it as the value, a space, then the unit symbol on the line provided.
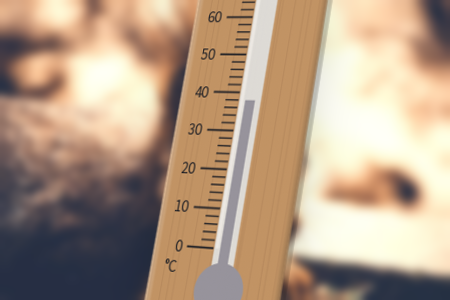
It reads 38 °C
